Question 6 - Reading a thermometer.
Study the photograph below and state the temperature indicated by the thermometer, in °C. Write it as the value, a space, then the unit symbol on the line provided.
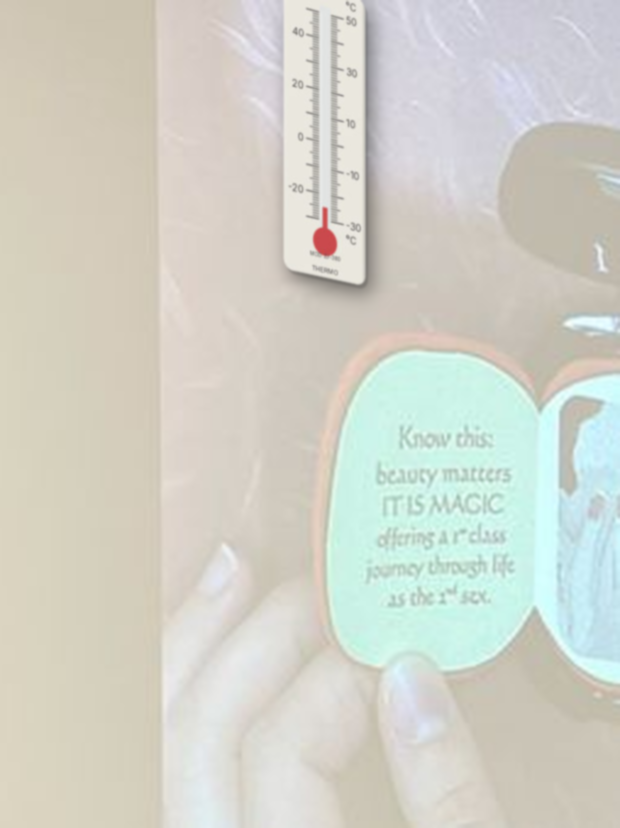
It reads -25 °C
